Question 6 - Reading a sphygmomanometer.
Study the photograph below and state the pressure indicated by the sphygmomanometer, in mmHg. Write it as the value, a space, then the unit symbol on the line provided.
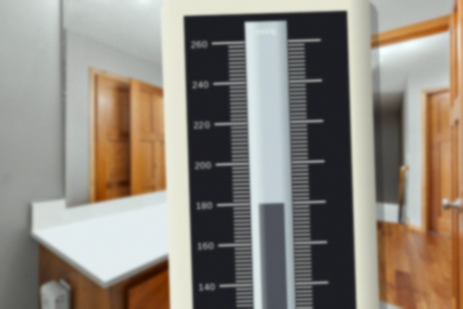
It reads 180 mmHg
